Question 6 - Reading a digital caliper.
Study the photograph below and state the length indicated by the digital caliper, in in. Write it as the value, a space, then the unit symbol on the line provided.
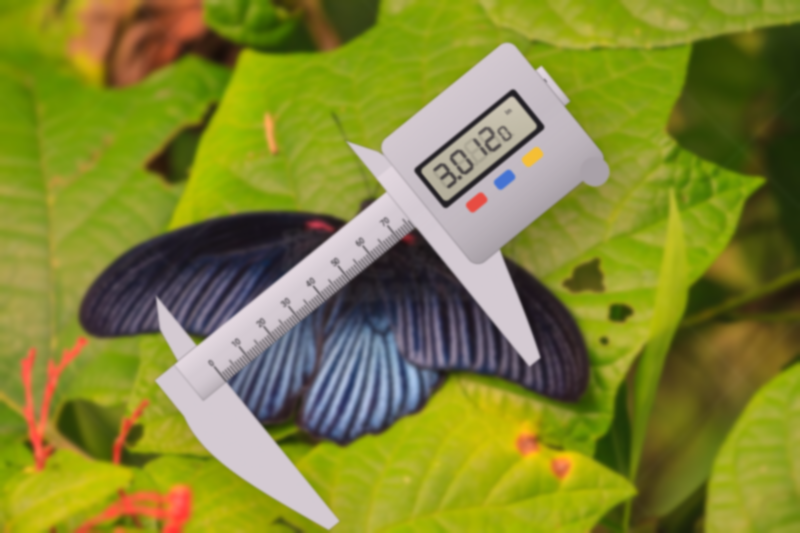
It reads 3.0120 in
